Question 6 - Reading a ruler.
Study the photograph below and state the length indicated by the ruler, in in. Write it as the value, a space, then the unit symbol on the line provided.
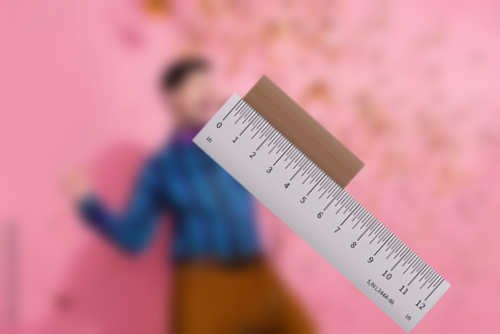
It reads 6 in
